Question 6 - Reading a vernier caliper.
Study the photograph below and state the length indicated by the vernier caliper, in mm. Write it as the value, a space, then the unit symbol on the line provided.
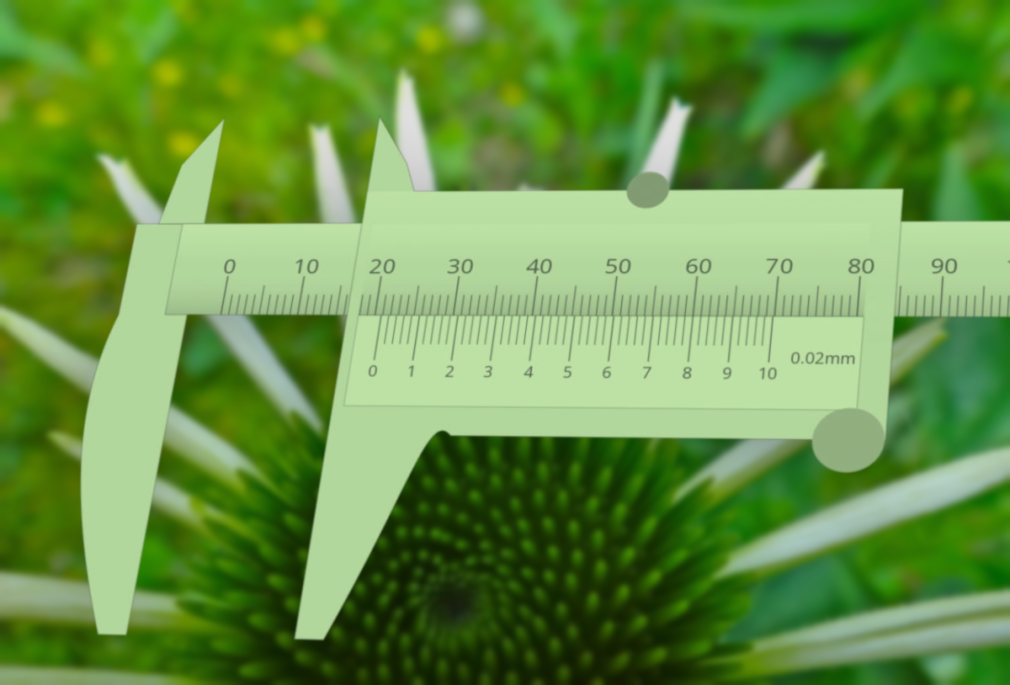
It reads 20.8 mm
